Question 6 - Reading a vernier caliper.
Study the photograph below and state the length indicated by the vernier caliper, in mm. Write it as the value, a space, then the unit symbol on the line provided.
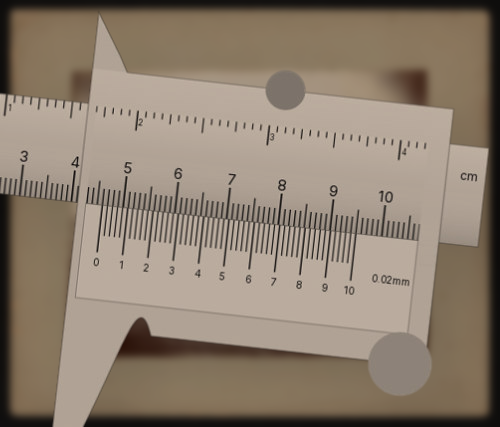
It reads 46.0 mm
